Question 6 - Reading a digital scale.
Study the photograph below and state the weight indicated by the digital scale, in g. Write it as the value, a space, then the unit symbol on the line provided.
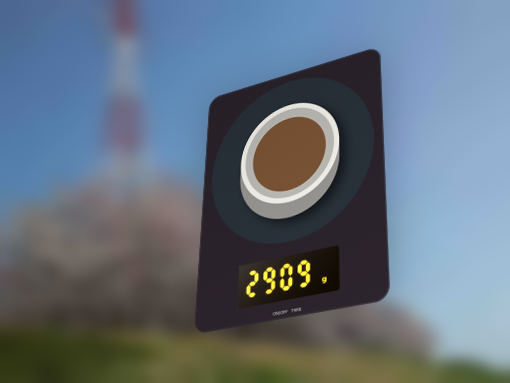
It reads 2909 g
